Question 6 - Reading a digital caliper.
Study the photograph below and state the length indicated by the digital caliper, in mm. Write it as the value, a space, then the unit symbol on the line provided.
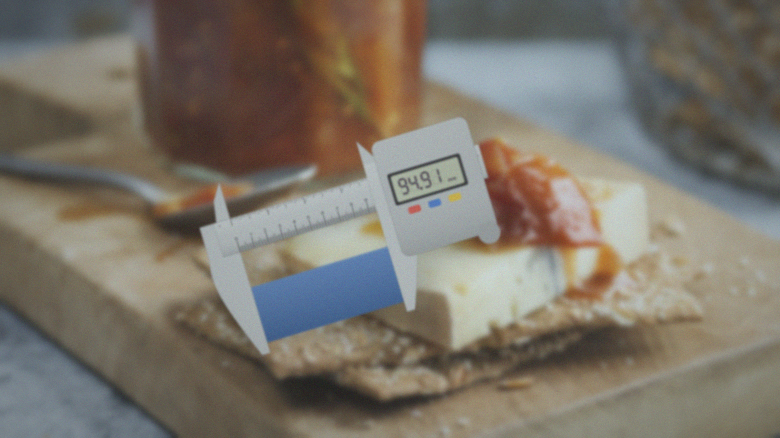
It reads 94.91 mm
